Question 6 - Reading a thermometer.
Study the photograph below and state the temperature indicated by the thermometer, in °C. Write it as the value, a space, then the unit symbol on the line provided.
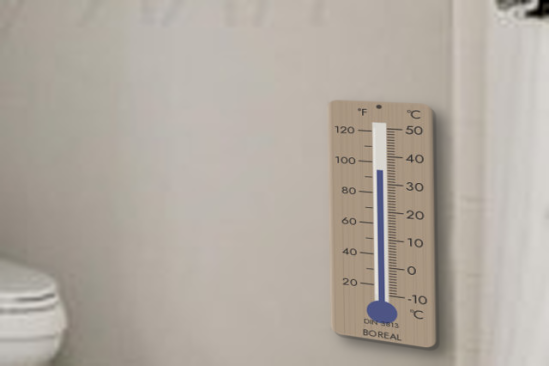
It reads 35 °C
